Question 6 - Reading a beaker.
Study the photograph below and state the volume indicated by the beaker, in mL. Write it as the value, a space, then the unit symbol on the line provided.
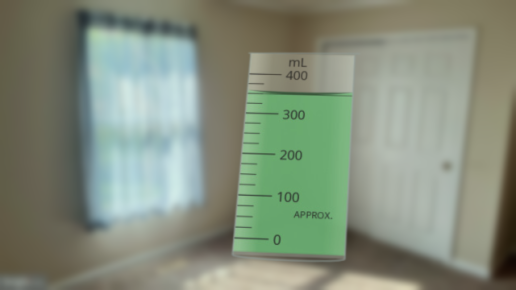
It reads 350 mL
